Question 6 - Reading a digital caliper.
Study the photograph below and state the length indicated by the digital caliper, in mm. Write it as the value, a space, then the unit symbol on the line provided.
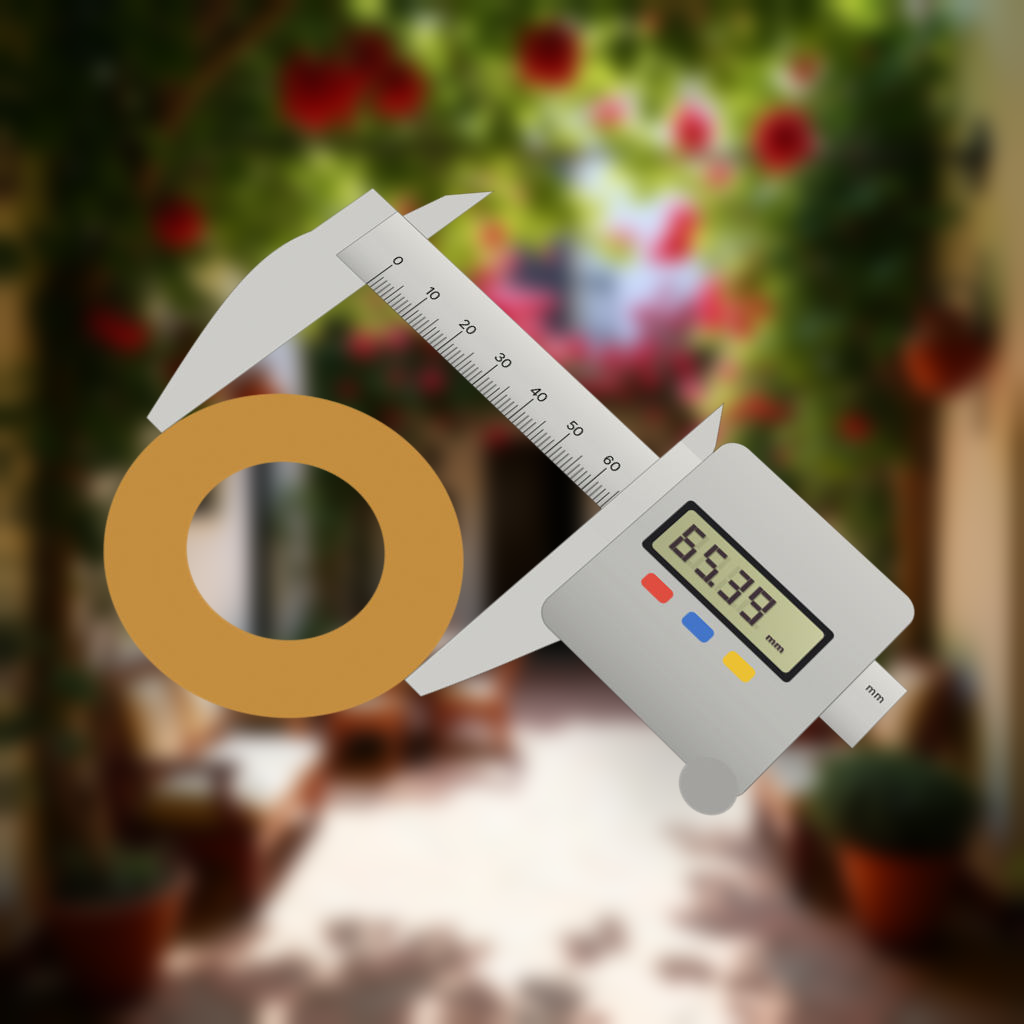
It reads 65.39 mm
